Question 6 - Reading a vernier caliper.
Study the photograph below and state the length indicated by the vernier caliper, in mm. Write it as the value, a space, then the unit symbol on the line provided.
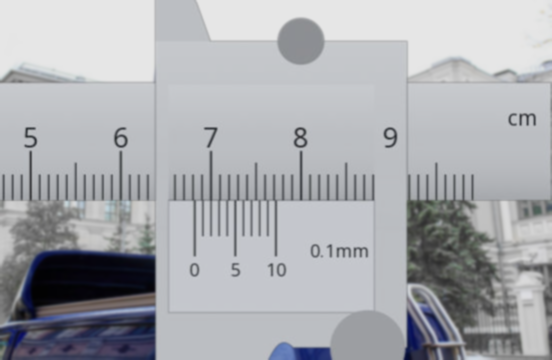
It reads 68.2 mm
